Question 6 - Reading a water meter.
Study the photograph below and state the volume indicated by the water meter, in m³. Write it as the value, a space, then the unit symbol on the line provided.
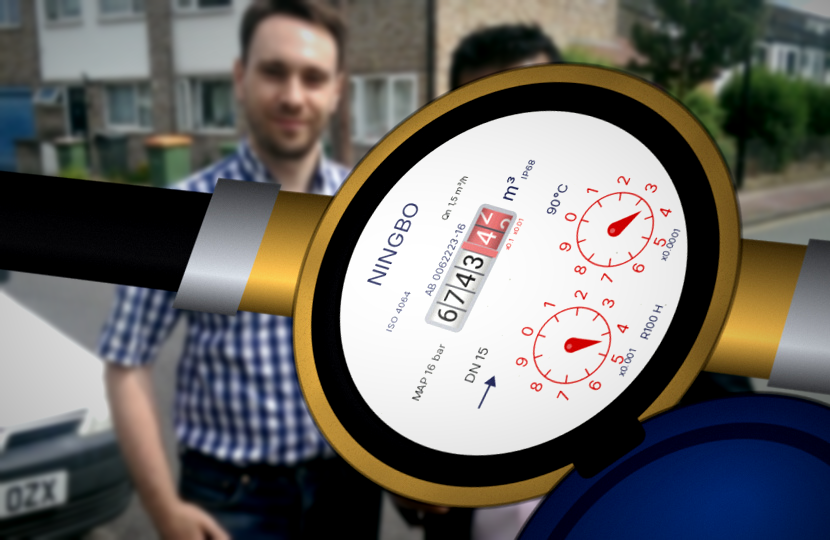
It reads 6743.4243 m³
